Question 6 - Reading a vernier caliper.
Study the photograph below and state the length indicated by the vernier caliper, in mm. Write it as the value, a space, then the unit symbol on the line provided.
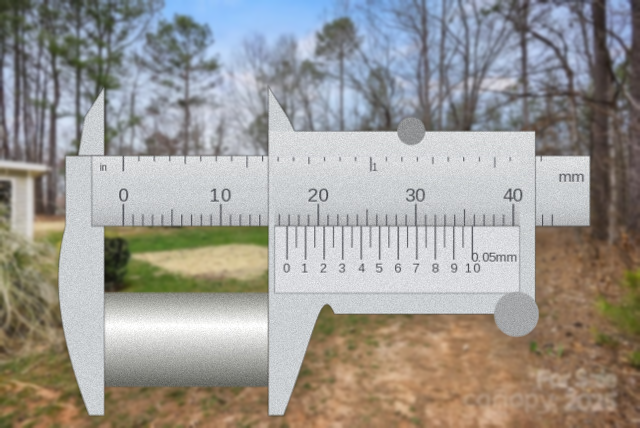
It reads 16.8 mm
